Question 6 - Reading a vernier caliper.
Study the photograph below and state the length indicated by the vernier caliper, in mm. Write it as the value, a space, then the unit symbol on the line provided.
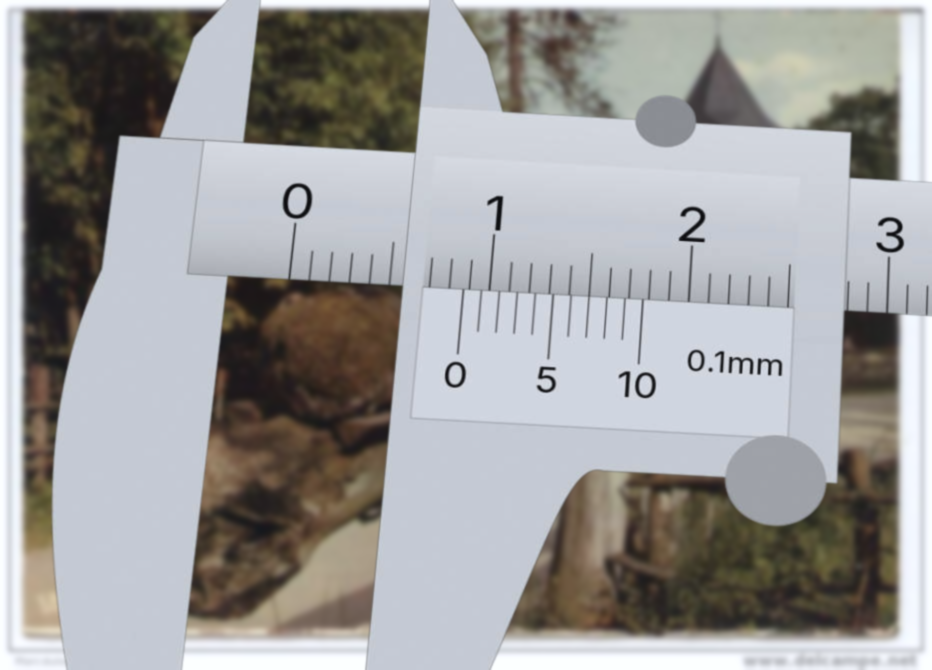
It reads 8.7 mm
